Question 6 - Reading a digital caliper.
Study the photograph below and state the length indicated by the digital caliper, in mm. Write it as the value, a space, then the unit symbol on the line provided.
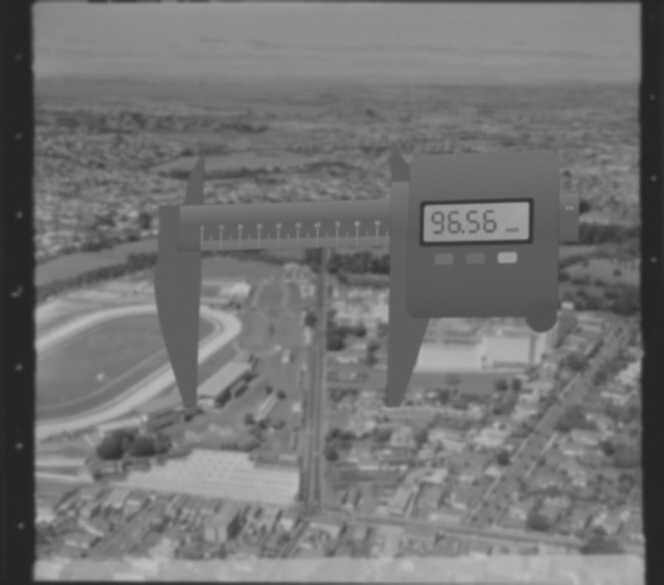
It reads 96.56 mm
